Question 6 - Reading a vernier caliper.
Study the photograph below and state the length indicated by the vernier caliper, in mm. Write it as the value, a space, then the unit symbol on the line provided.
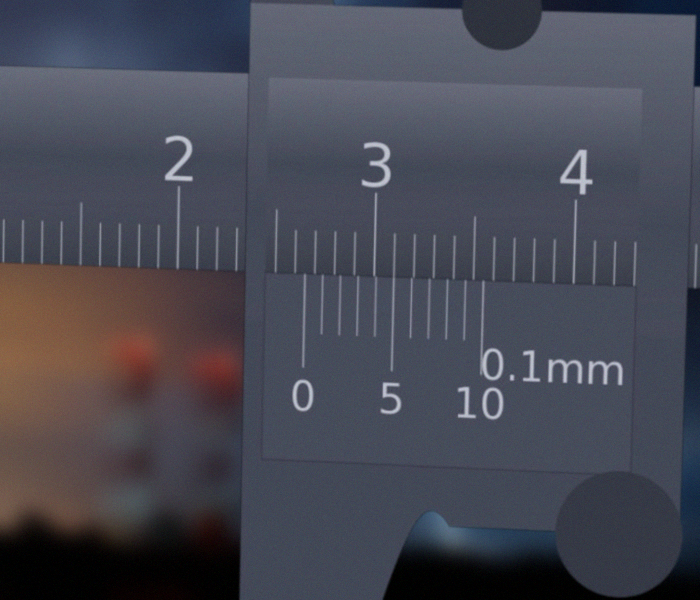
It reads 26.5 mm
